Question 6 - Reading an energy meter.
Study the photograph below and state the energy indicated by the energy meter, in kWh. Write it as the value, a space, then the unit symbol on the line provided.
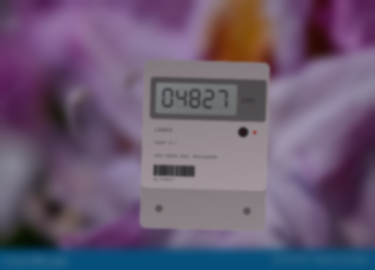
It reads 4827 kWh
